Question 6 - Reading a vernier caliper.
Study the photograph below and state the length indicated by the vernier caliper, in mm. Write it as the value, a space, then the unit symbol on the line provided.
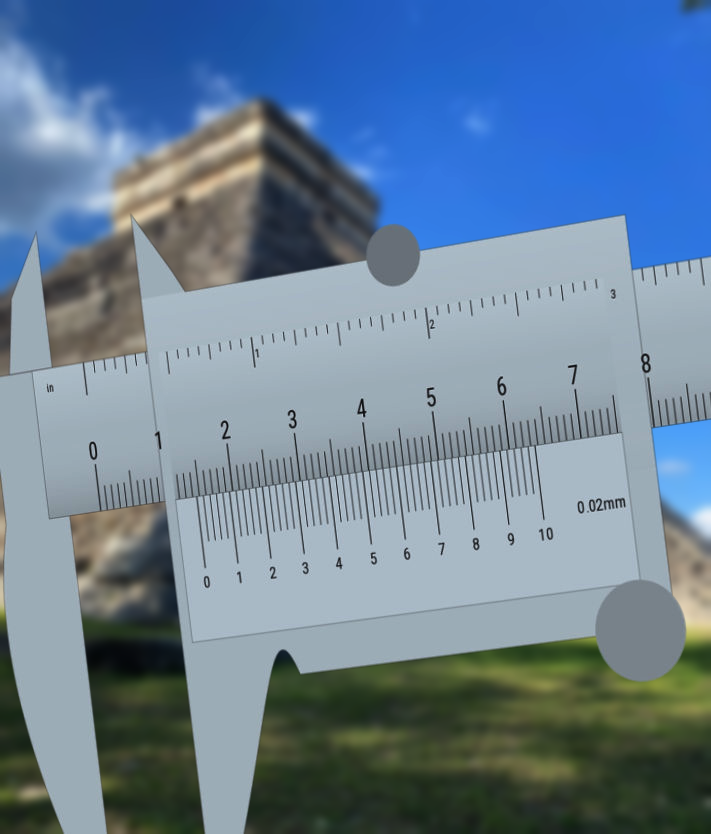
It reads 14.6 mm
